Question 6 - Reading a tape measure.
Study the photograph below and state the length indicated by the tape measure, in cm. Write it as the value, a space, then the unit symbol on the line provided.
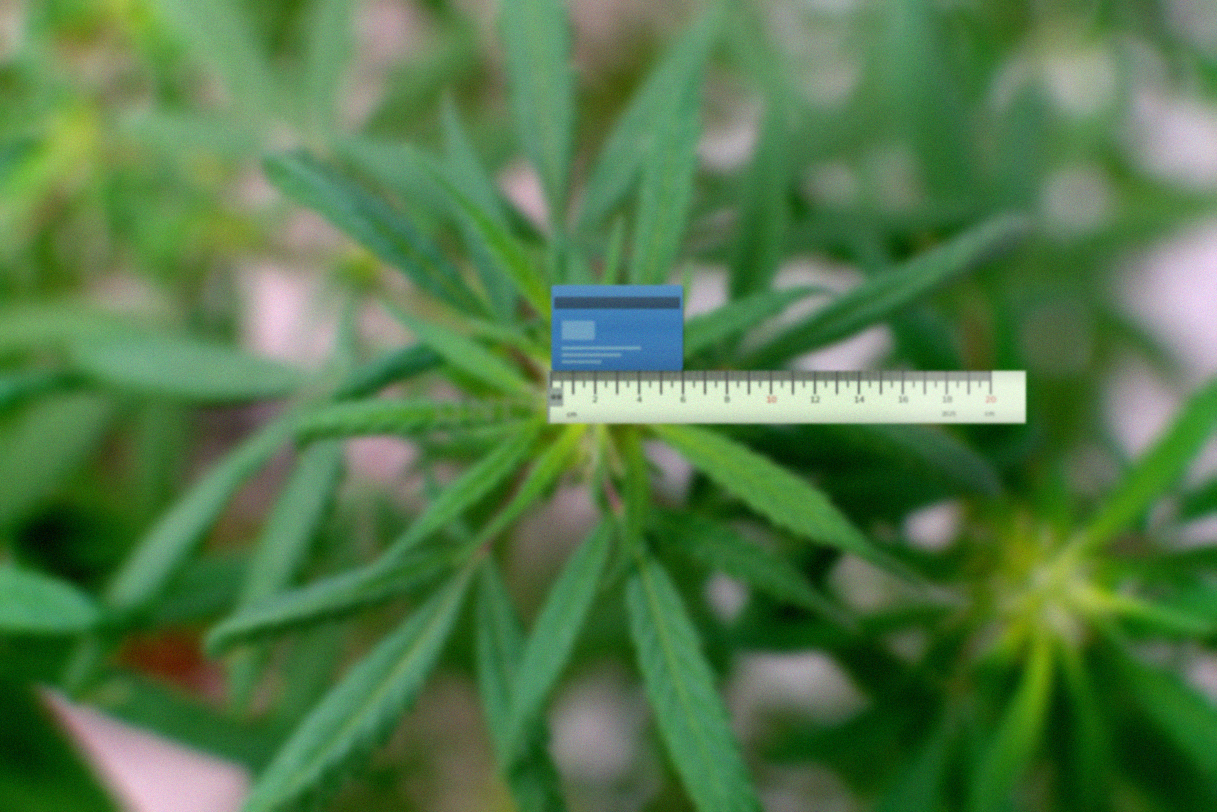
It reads 6 cm
